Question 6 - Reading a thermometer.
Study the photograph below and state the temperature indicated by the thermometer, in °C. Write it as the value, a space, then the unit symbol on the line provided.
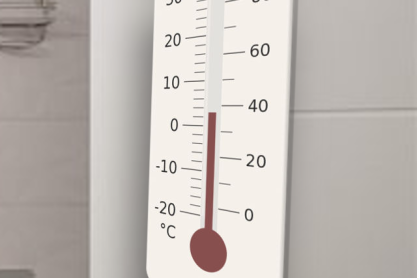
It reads 3 °C
